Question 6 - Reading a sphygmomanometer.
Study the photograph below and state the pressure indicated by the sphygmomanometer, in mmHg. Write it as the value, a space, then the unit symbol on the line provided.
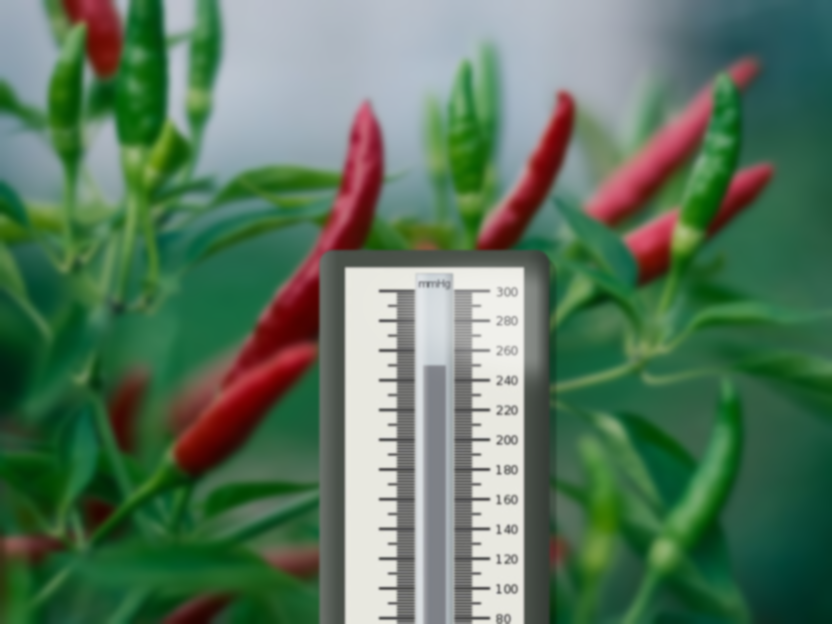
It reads 250 mmHg
